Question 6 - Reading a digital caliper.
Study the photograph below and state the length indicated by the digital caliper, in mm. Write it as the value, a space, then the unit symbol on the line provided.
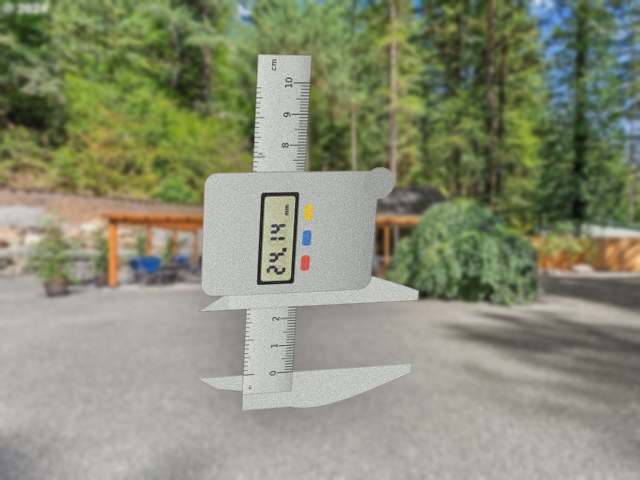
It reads 24.14 mm
